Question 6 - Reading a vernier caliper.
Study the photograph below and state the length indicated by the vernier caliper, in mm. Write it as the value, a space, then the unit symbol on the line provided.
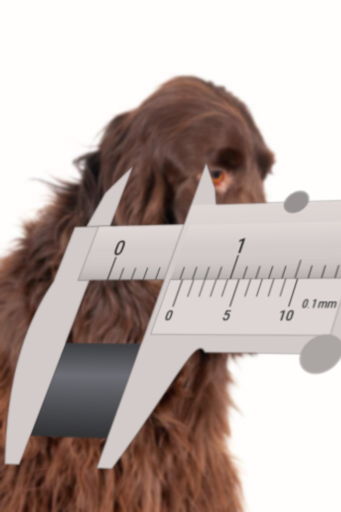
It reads 6.2 mm
